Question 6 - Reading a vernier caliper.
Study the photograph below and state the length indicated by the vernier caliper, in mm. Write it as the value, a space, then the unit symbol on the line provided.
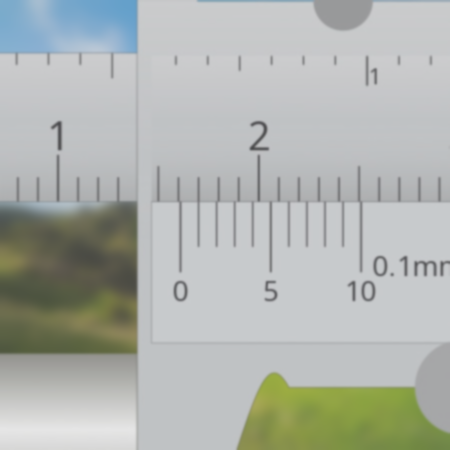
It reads 16.1 mm
